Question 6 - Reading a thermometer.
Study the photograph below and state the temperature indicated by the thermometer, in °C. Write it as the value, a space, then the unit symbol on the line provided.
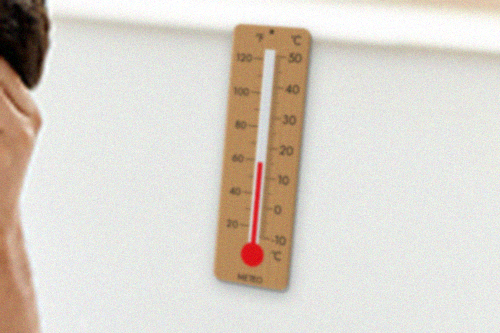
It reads 15 °C
